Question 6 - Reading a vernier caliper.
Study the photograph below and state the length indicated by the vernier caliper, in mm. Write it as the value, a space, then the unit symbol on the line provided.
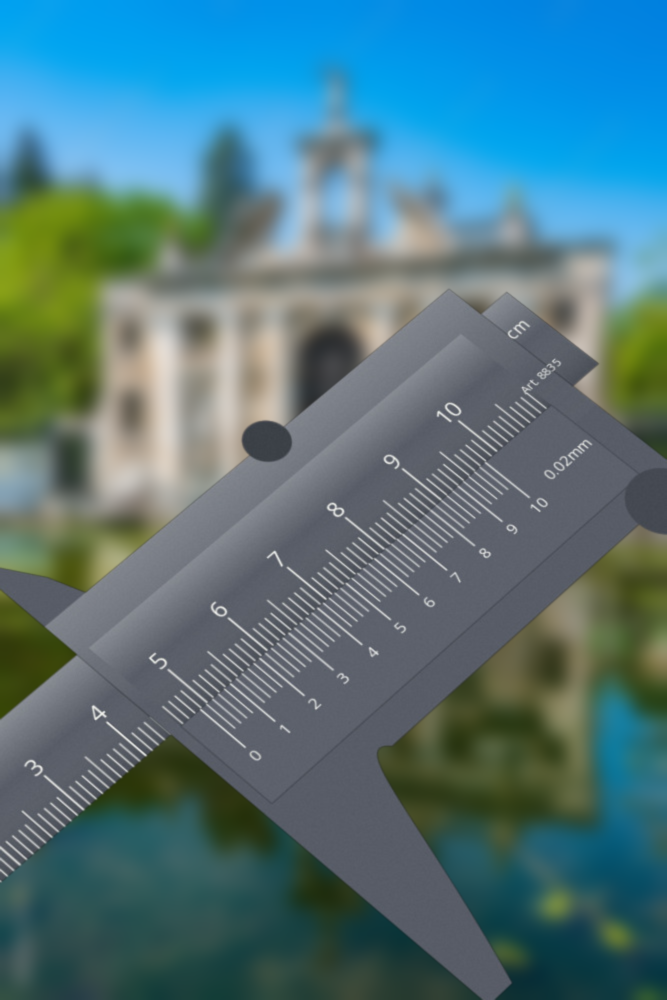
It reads 48.8 mm
